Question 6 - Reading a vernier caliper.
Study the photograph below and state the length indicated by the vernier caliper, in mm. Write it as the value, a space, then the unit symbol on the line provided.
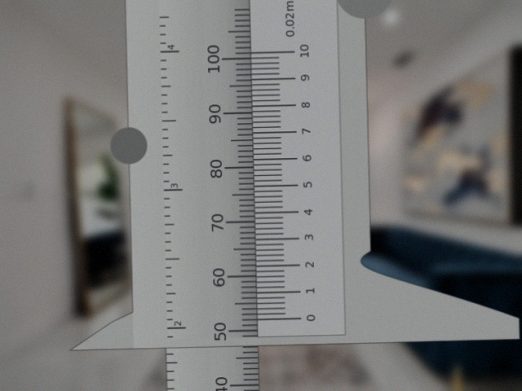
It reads 52.0 mm
